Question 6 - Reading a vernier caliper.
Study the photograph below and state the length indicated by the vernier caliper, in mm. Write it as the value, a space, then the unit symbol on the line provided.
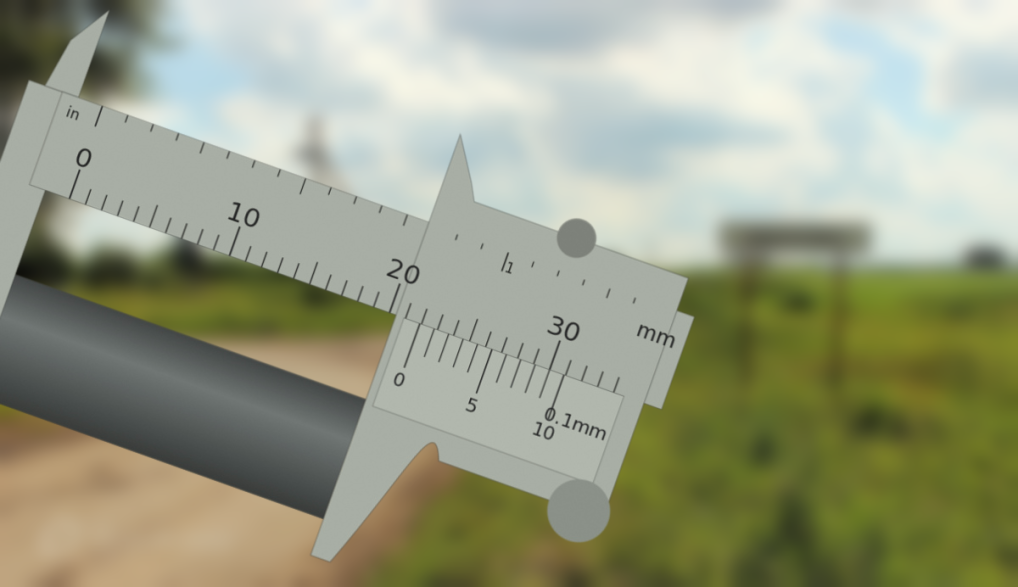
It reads 21.9 mm
